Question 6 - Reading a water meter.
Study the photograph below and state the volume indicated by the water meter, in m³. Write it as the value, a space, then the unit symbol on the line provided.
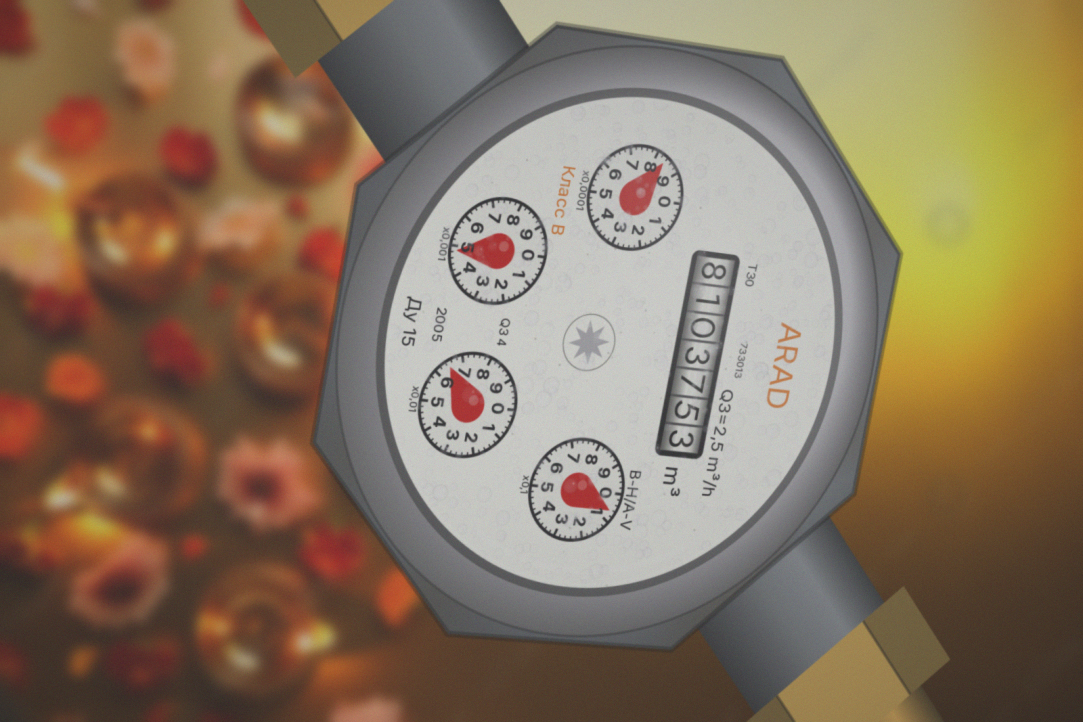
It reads 8103753.0648 m³
